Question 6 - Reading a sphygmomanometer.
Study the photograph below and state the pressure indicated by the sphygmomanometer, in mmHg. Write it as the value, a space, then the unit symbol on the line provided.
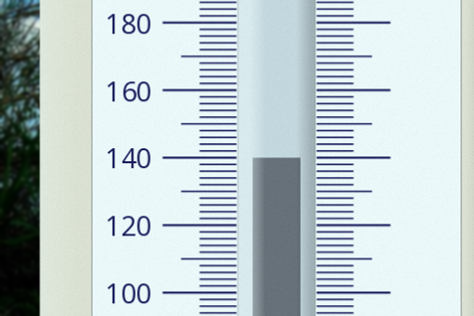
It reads 140 mmHg
